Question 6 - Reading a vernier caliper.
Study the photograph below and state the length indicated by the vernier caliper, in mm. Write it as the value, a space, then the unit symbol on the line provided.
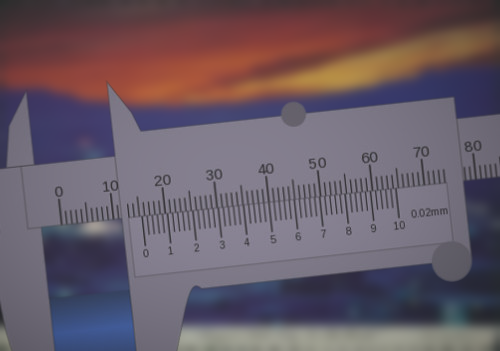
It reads 15.5 mm
